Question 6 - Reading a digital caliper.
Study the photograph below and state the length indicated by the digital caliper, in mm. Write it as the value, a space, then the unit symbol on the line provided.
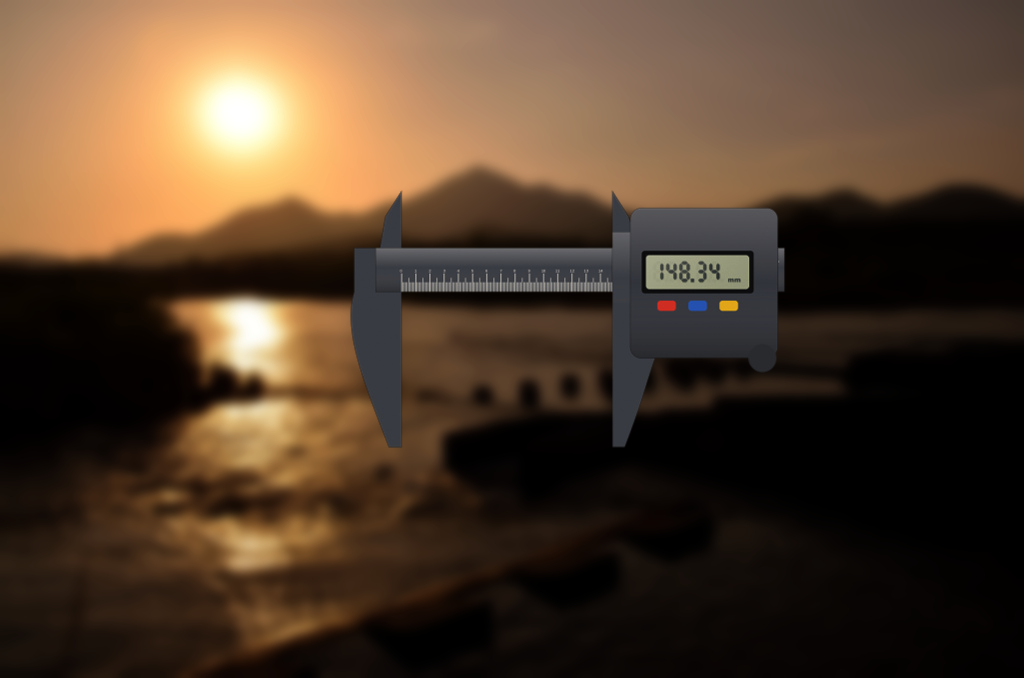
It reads 148.34 mm
